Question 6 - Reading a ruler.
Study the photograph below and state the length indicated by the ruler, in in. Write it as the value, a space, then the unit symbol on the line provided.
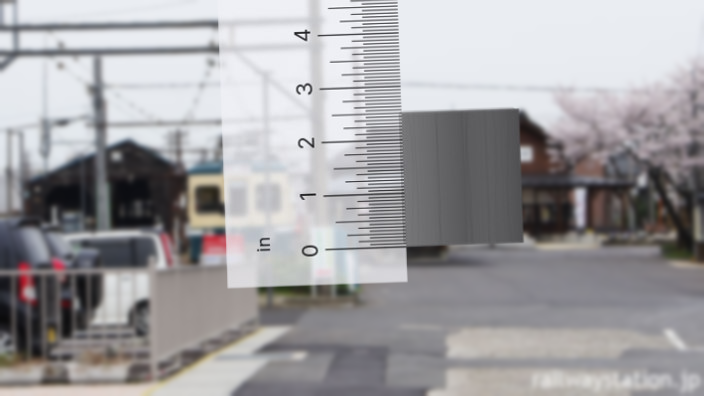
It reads 2.5 in
